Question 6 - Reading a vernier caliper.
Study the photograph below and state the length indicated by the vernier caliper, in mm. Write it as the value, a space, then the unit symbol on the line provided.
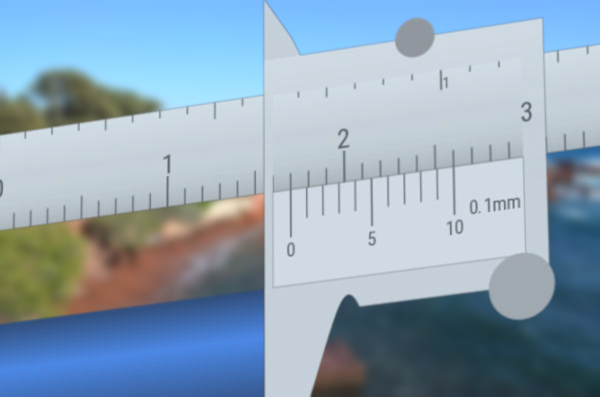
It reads 17.0 mm
